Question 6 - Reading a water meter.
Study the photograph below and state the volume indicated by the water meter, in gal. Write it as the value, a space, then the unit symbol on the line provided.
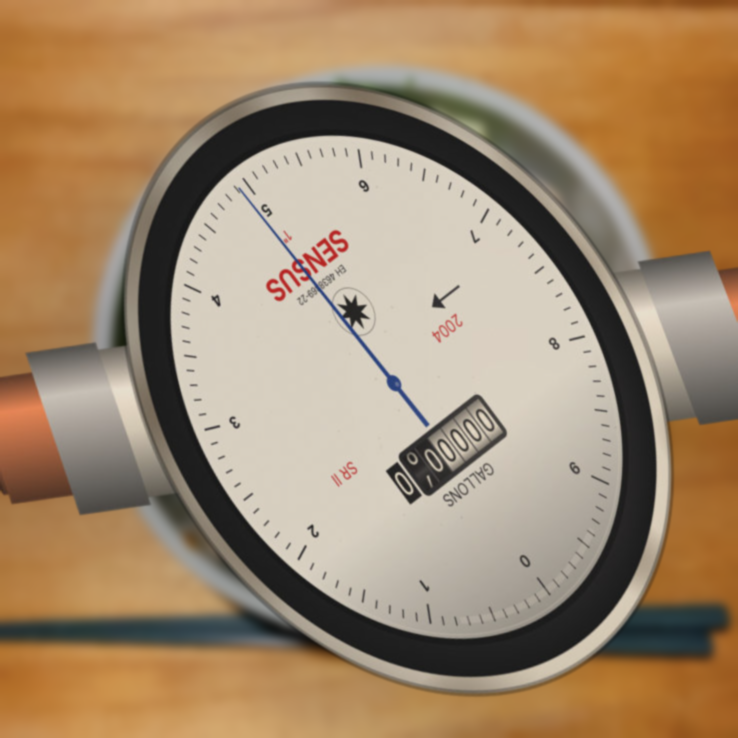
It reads 74.9 gal
